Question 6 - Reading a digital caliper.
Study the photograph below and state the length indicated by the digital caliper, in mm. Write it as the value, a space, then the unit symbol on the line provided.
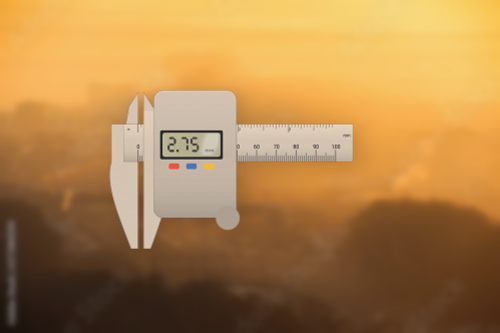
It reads 2.75 mm
